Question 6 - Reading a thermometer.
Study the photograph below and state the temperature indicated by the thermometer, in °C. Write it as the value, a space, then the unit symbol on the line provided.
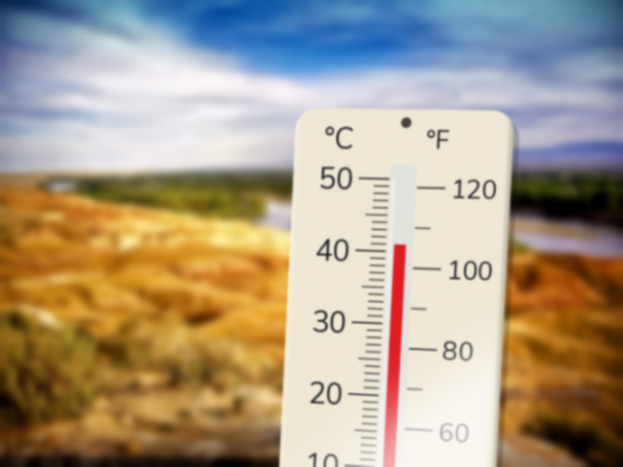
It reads 41 °C
